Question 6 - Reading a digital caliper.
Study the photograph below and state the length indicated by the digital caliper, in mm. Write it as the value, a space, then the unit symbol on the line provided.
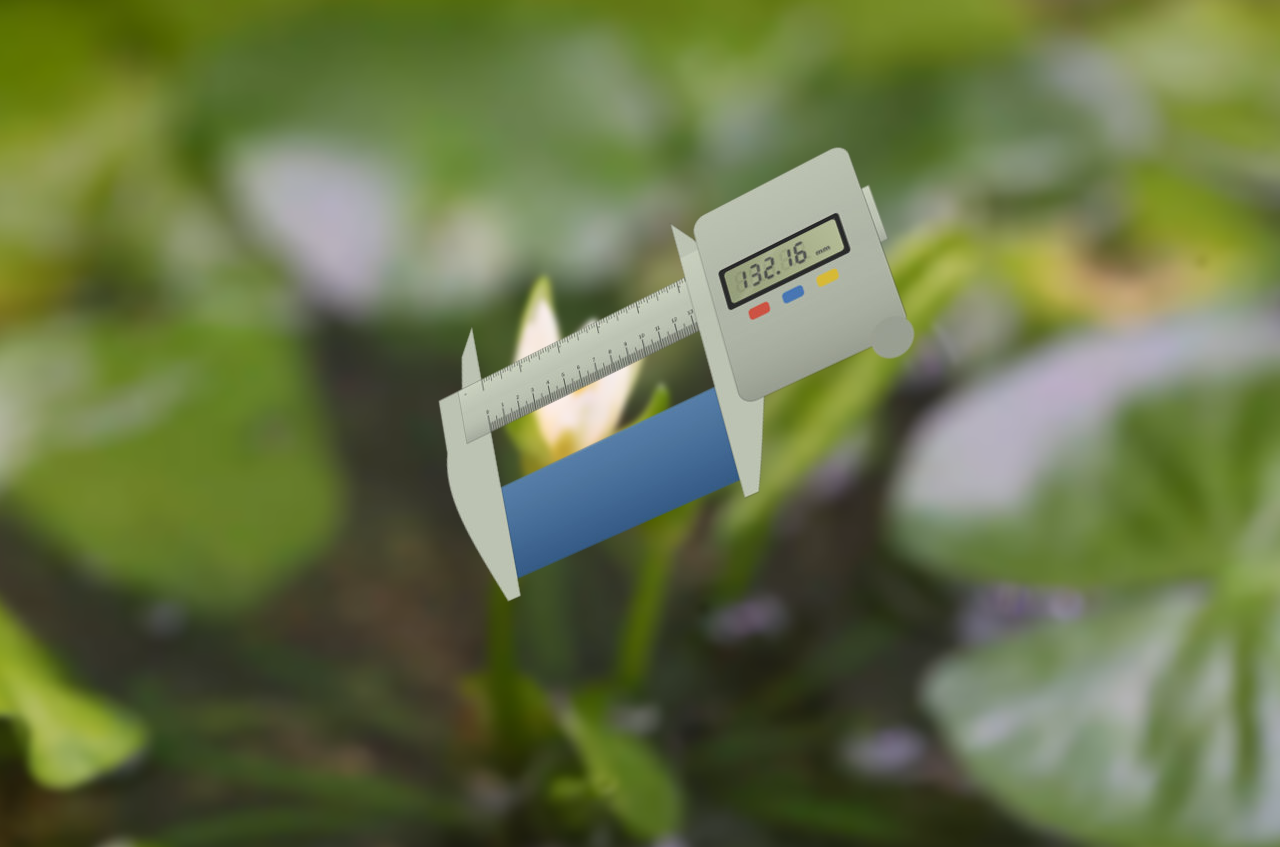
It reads 132.16 mm
